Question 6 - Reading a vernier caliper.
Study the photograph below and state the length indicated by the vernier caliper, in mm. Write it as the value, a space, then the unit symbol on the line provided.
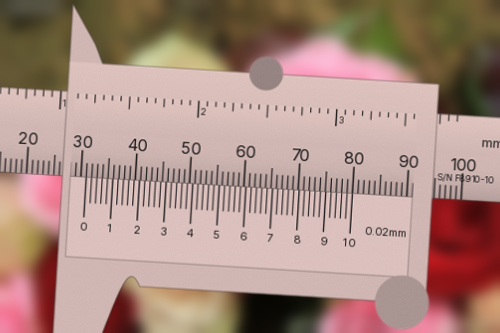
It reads 31.0 mm
